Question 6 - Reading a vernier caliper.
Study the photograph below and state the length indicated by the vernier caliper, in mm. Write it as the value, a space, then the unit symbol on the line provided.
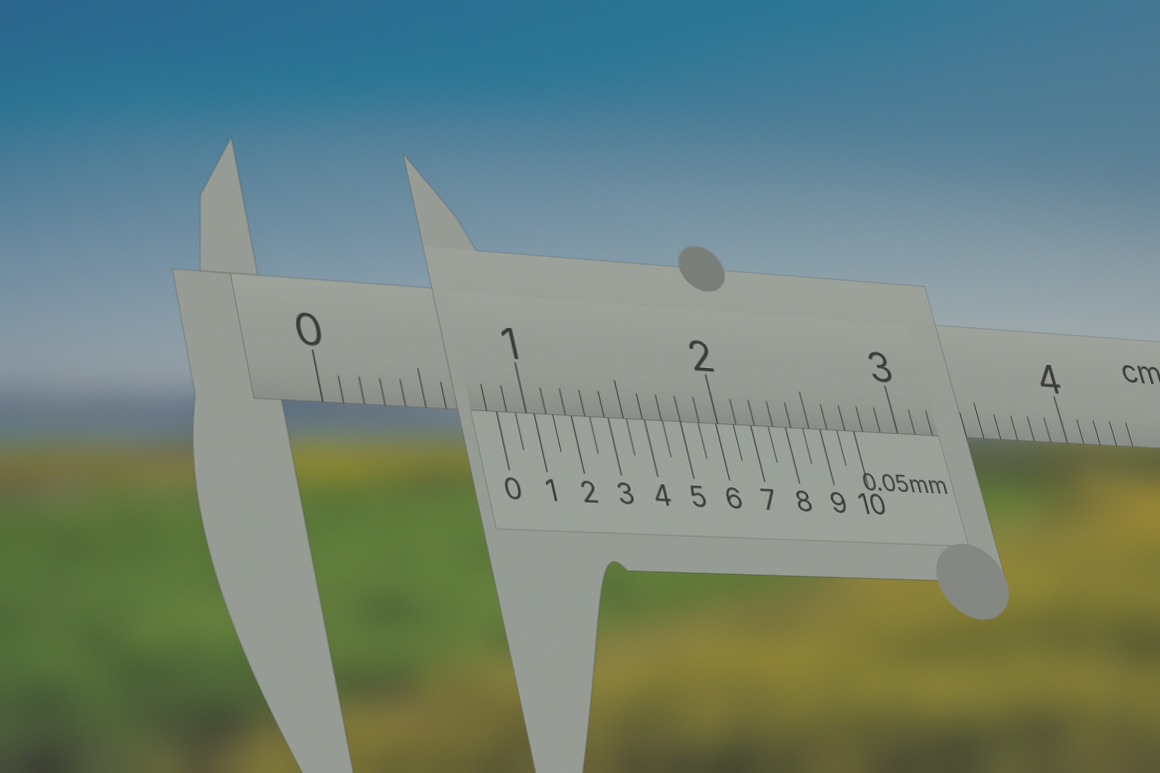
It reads 8.5 mm
